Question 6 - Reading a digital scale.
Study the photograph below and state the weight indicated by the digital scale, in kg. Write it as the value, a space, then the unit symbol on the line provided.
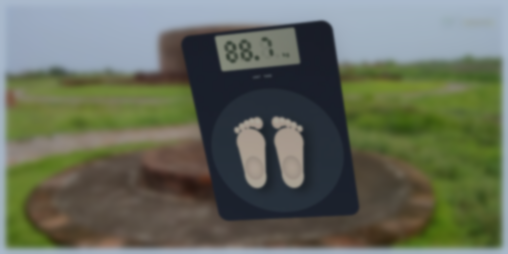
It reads 88.7 kg
